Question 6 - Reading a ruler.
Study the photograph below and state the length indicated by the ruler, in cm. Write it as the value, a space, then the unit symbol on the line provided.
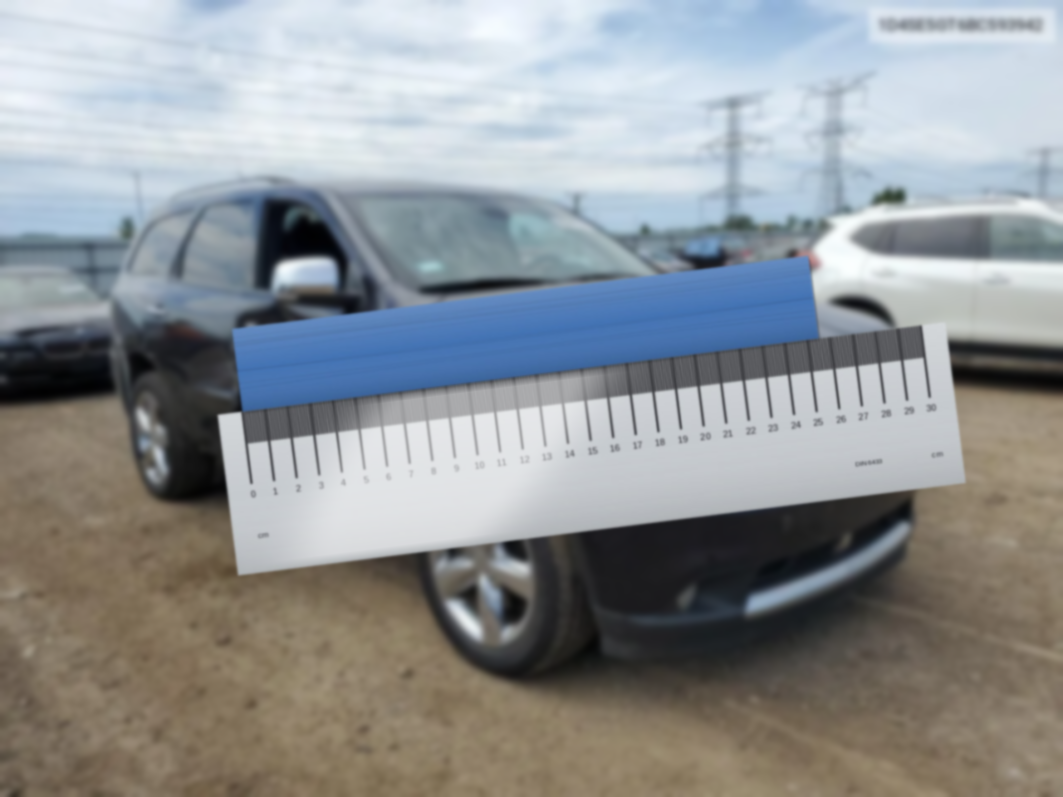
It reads 25.5 cm
